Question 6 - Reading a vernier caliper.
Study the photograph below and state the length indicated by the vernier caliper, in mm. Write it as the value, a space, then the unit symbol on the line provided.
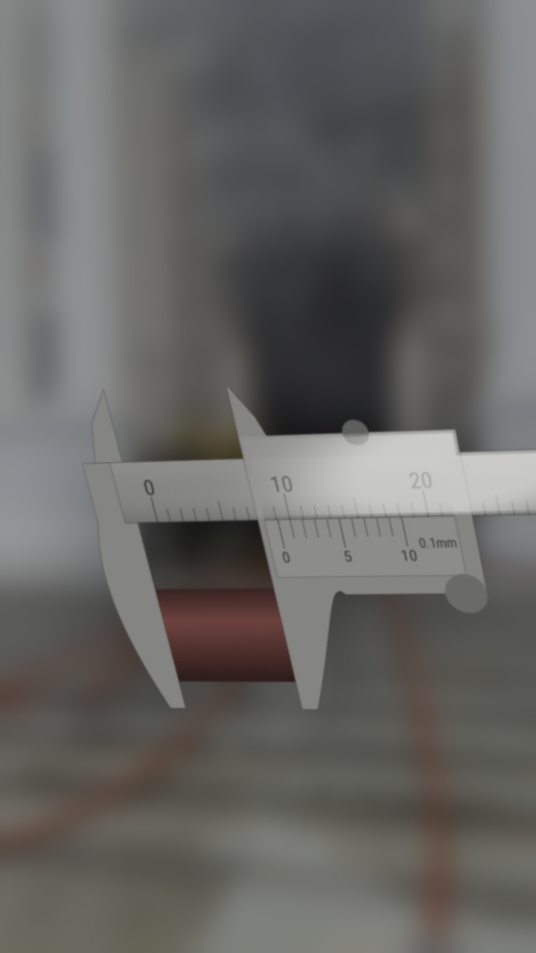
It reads 9.1 mm
